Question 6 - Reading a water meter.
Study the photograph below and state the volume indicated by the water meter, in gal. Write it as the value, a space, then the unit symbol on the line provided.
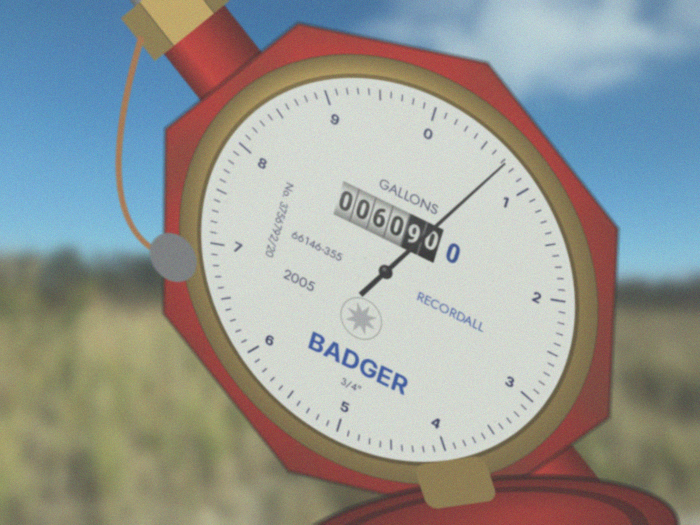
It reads 60900.7 gal
